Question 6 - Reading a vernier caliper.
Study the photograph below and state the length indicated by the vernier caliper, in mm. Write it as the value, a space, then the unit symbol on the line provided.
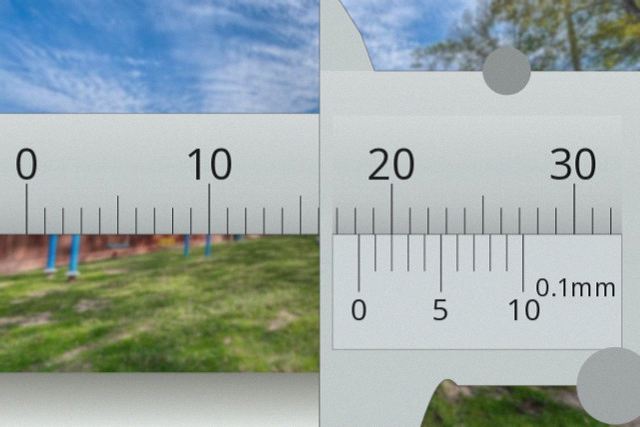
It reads 18.2 mm
